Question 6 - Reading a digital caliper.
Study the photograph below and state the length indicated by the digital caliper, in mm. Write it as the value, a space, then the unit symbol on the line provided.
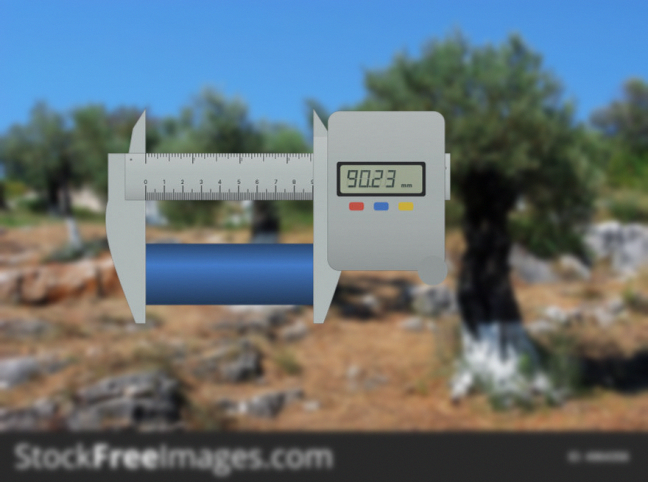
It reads 90.23 mm
